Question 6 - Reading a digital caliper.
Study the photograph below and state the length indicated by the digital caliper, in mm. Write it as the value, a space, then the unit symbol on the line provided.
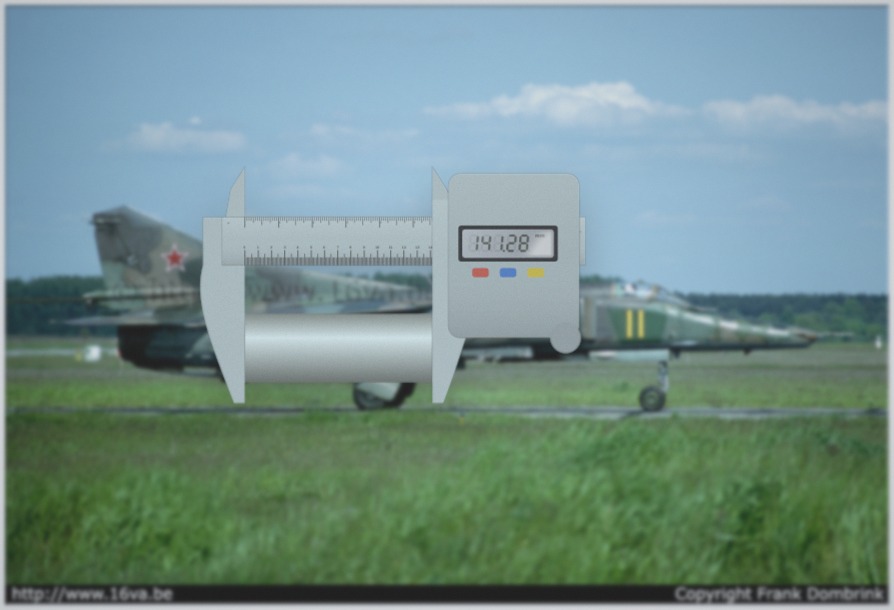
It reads 141.28 mm
